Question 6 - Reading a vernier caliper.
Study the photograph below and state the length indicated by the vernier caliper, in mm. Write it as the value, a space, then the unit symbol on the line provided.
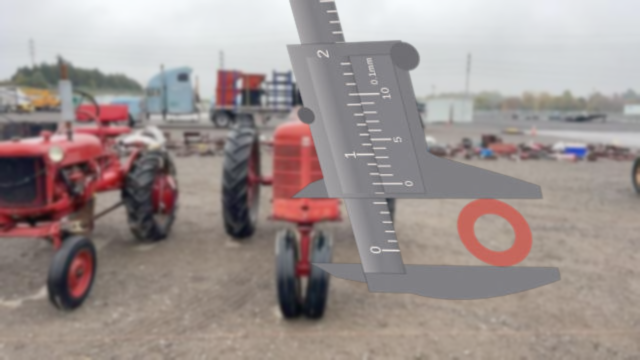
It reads 7.0 mm
